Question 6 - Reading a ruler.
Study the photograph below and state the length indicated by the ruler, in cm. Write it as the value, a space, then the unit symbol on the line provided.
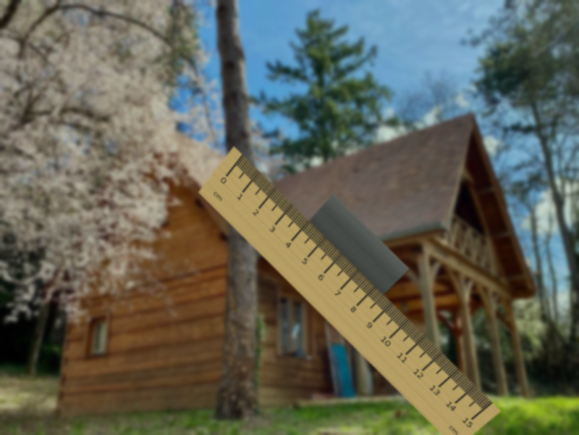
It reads 4.5 cm
